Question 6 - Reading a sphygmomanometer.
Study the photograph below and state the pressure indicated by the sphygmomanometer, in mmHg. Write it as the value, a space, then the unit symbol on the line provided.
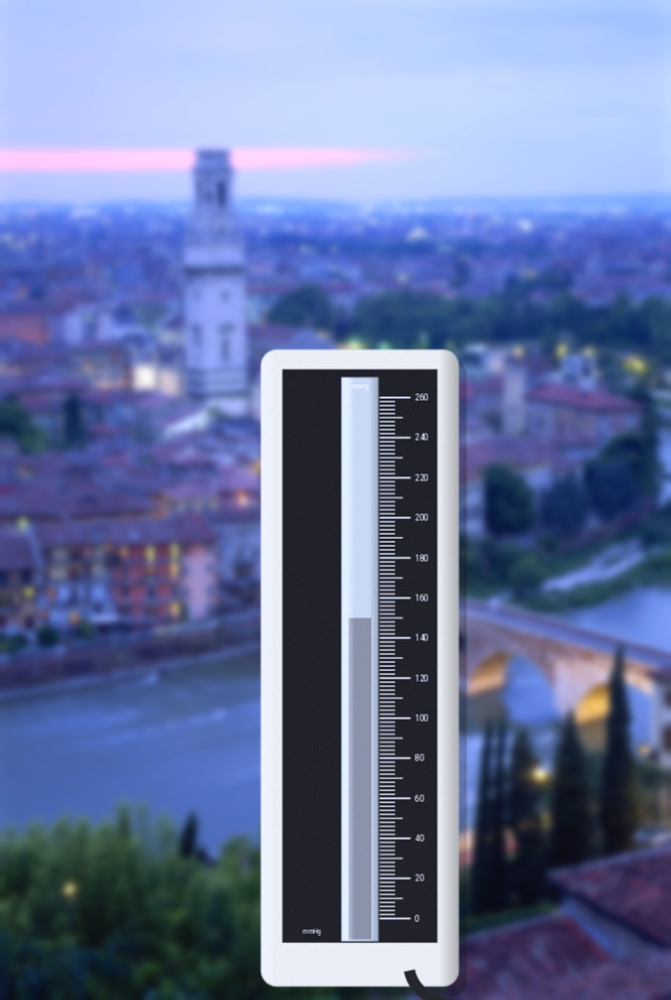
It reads 150 mmHg
